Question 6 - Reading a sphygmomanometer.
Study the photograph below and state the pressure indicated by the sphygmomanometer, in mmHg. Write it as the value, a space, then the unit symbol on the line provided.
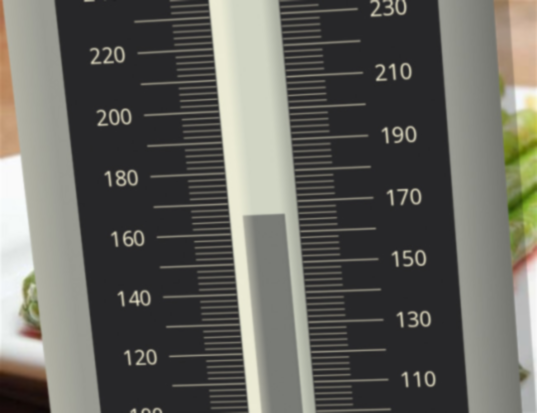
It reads 166 mmHg
